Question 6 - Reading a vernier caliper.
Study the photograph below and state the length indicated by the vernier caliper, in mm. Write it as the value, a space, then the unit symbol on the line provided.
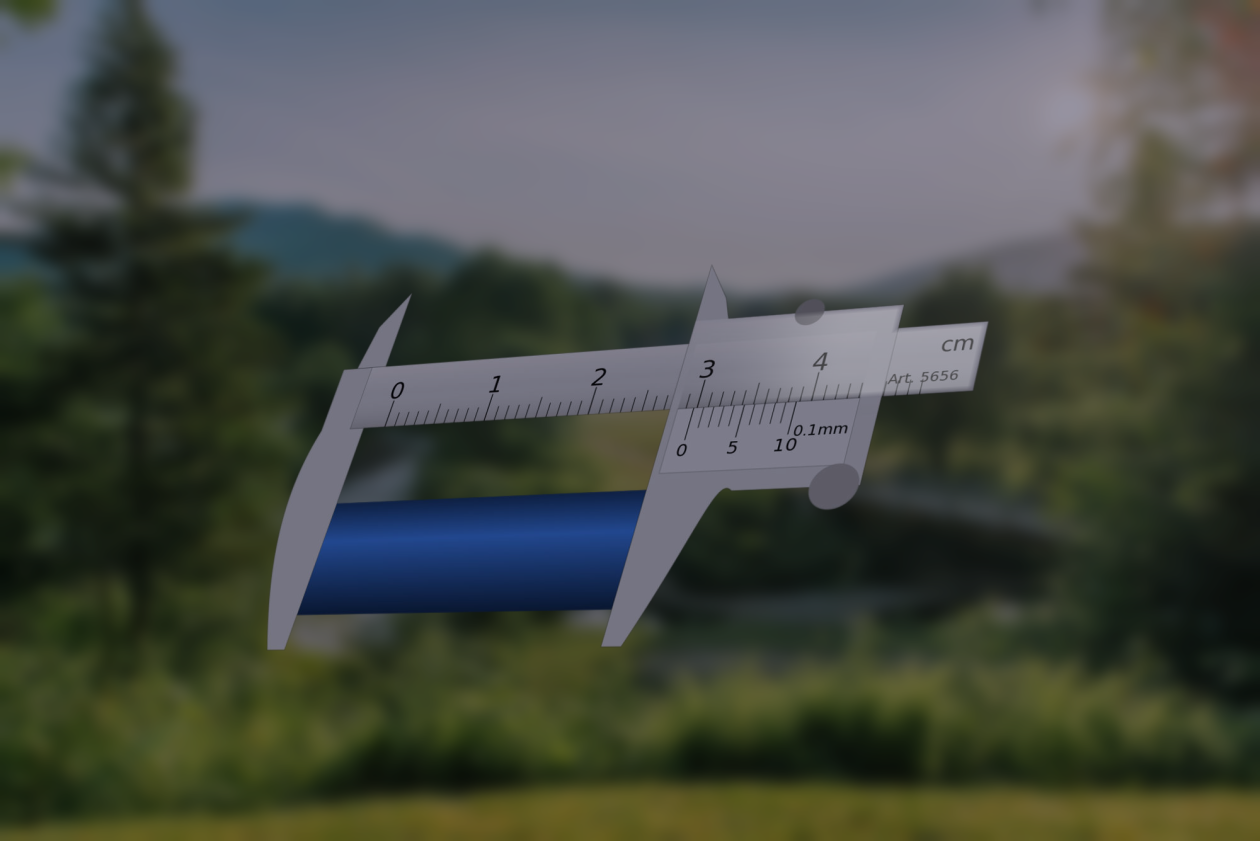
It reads 29.7 mm
